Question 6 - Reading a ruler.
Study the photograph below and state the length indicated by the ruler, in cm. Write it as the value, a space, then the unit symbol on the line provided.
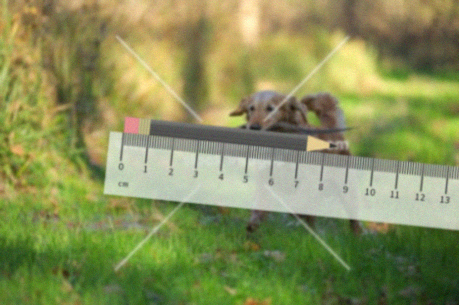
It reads 8.5 cm
